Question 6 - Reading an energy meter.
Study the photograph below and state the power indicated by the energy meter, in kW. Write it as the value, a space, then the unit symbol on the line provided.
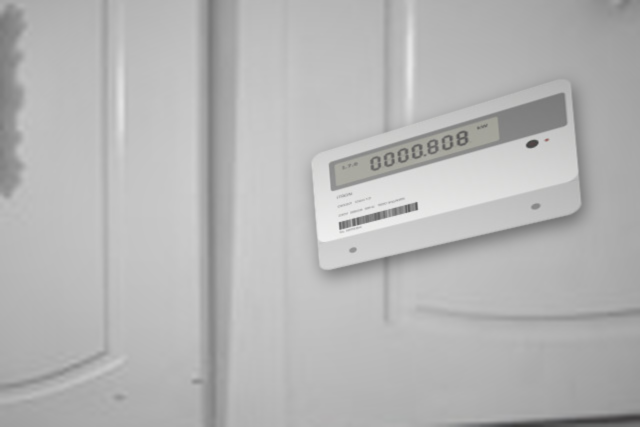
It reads 0.808 kW
